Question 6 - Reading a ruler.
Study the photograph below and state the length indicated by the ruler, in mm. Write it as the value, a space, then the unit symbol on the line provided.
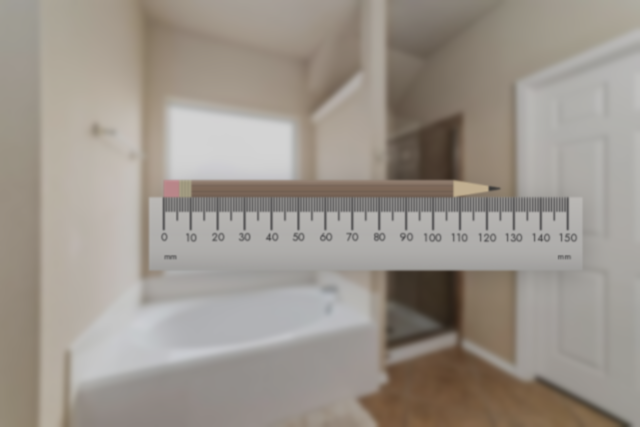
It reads 125 mm
